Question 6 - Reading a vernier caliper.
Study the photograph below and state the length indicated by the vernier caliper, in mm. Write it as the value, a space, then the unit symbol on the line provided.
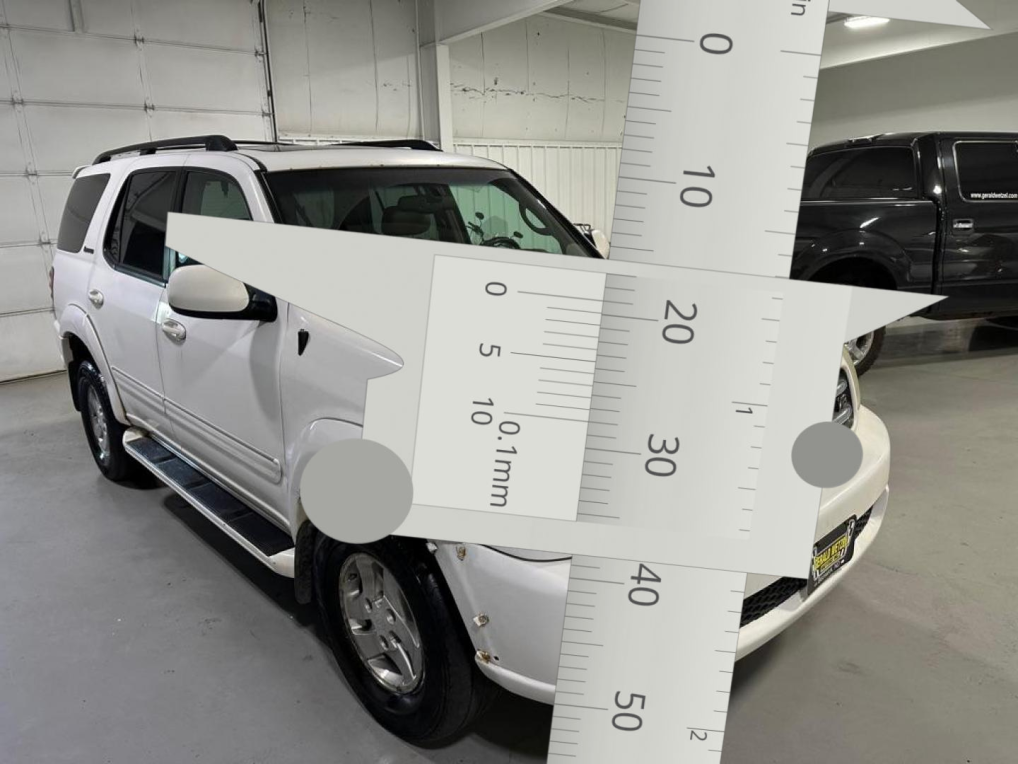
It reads 19.0 mm
